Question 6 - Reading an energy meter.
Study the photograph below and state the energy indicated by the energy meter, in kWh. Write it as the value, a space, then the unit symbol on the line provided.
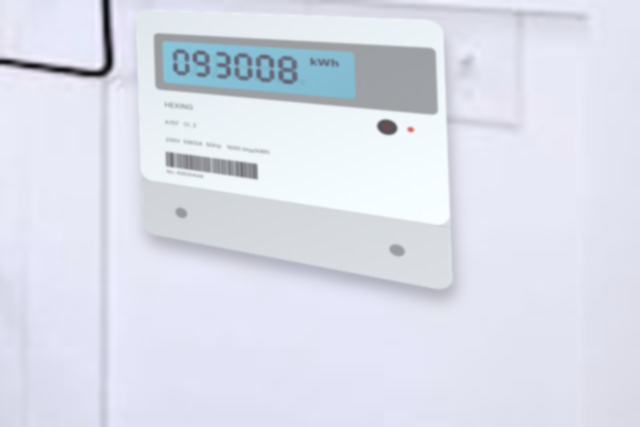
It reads 93008 kWh
